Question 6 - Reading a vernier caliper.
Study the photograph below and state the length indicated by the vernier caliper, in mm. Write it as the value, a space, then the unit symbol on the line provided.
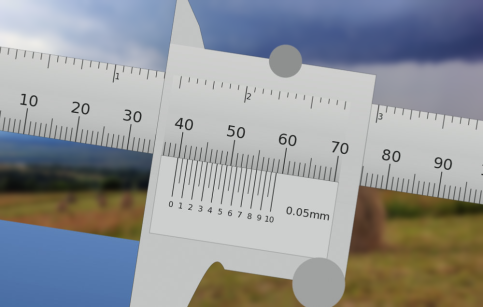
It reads 39.8 mm
